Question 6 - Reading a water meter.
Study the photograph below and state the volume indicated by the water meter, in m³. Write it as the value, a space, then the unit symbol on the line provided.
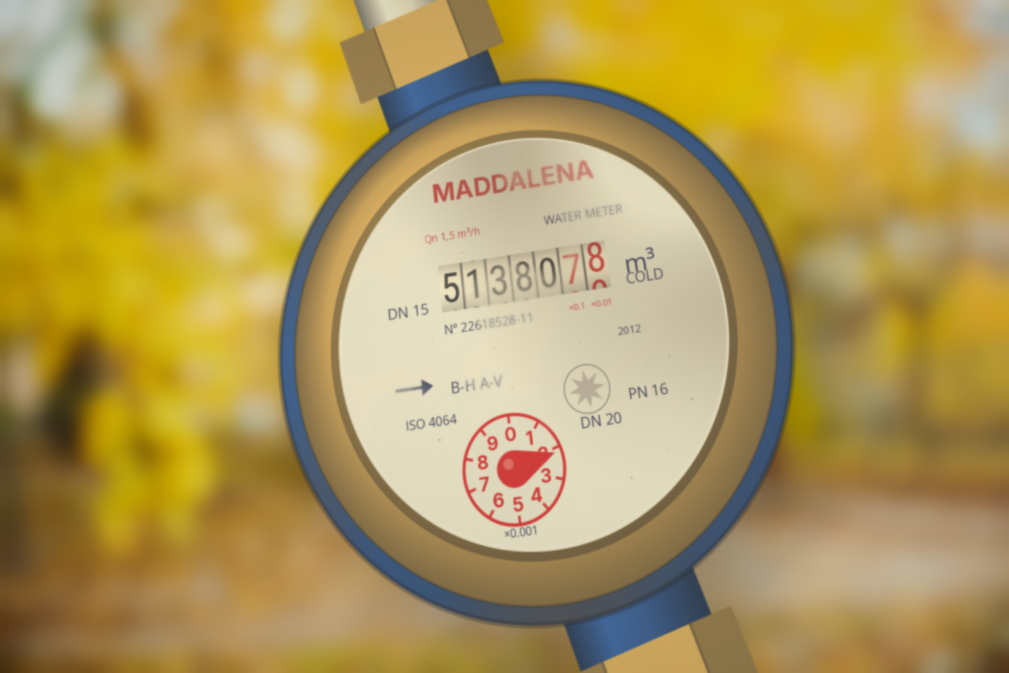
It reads 51380.782 m³
